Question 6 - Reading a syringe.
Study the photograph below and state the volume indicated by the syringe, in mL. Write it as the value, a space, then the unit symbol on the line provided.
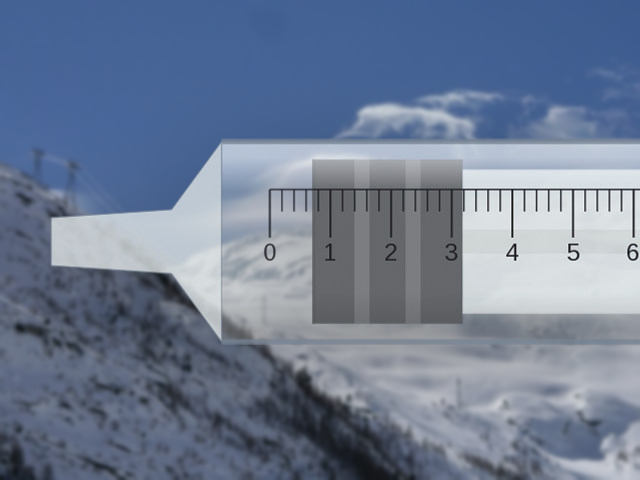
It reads 0.7 mL
